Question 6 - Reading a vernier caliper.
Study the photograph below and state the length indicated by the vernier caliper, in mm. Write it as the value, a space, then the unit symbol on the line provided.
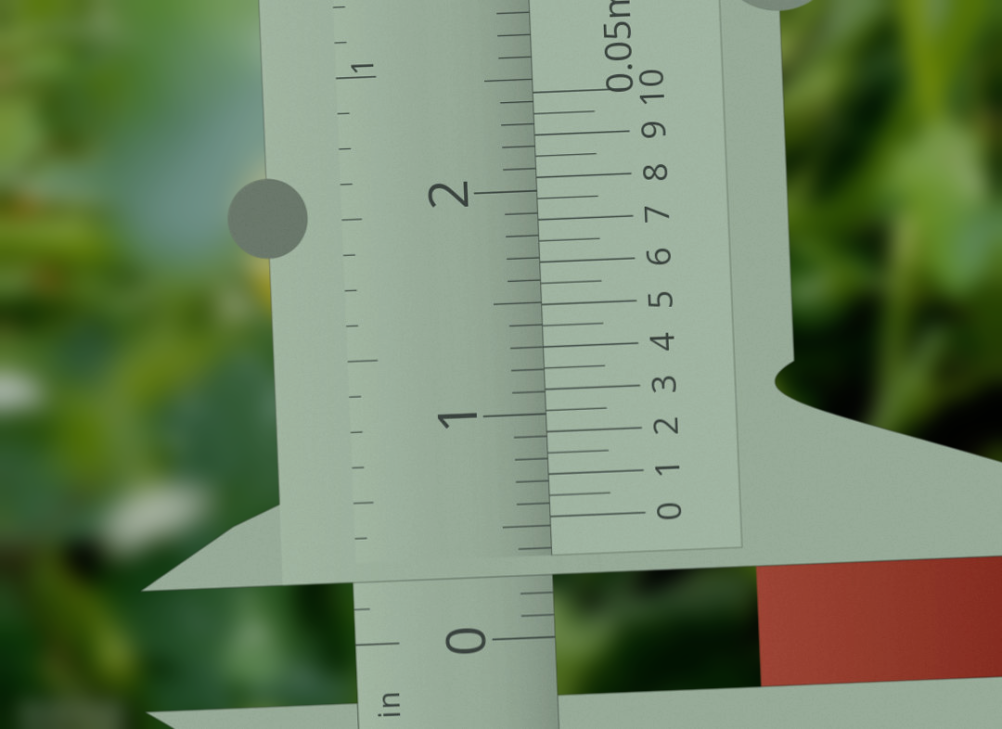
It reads 5.40 mm
